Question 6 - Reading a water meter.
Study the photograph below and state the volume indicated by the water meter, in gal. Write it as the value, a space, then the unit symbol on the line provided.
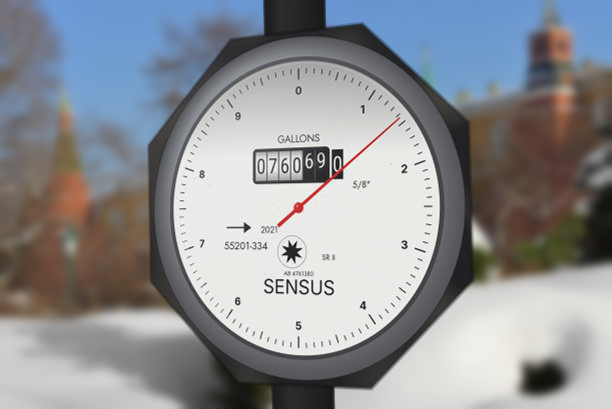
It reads 760691.4 gal
